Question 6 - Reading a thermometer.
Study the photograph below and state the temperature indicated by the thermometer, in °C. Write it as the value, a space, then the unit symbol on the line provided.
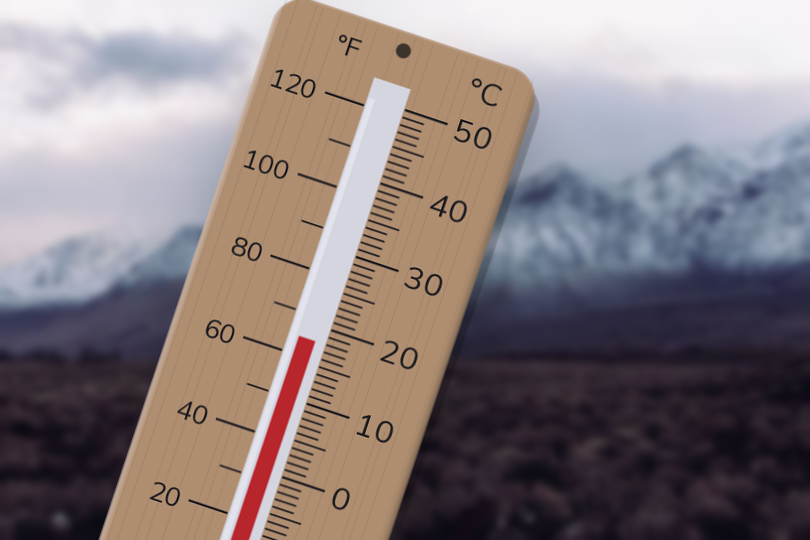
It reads 18 °C
